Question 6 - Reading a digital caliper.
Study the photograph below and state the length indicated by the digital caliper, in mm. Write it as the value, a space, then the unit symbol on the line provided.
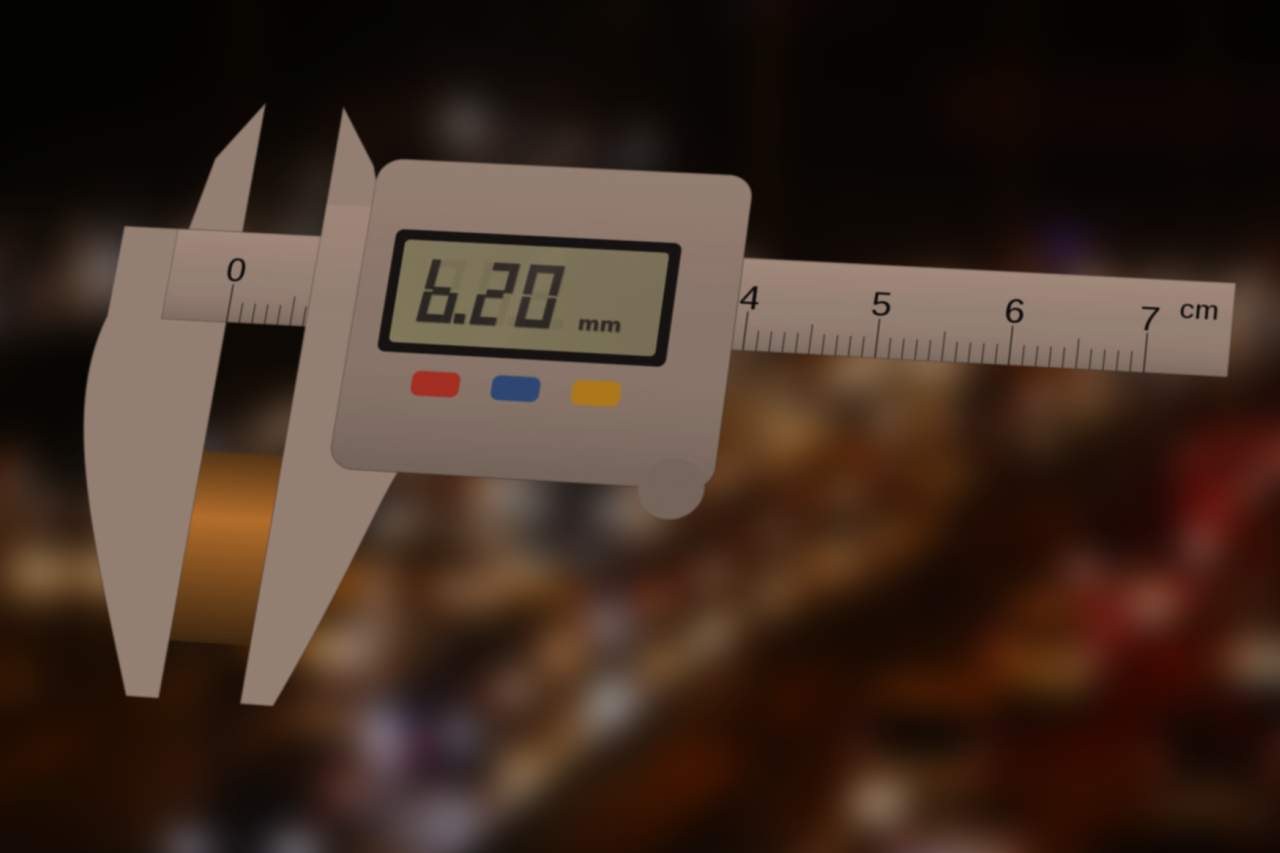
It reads 6.20 mm
